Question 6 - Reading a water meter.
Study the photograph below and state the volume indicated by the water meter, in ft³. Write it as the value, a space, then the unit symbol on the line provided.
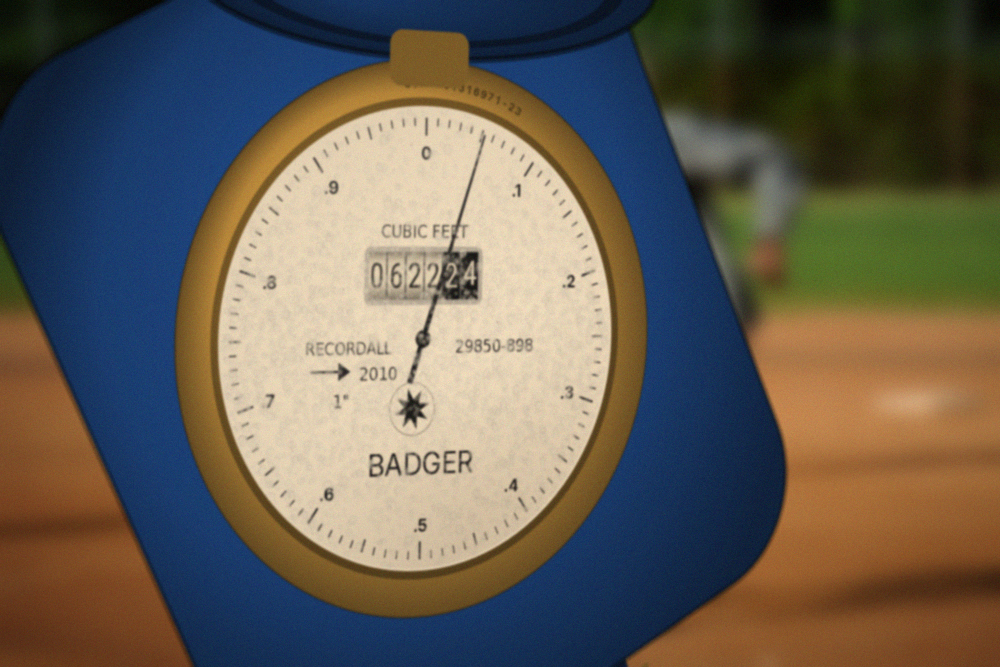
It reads 62224.05 ft³
